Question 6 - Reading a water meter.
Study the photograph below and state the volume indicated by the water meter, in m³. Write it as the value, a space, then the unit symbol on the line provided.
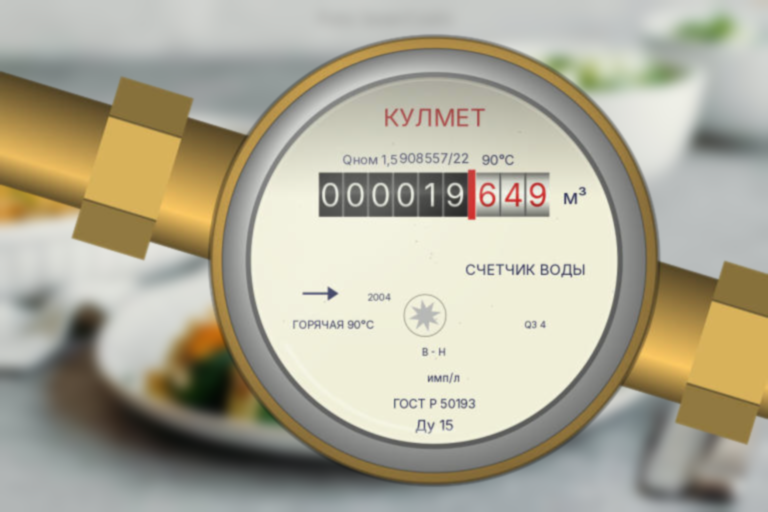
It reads 19.649 m³
